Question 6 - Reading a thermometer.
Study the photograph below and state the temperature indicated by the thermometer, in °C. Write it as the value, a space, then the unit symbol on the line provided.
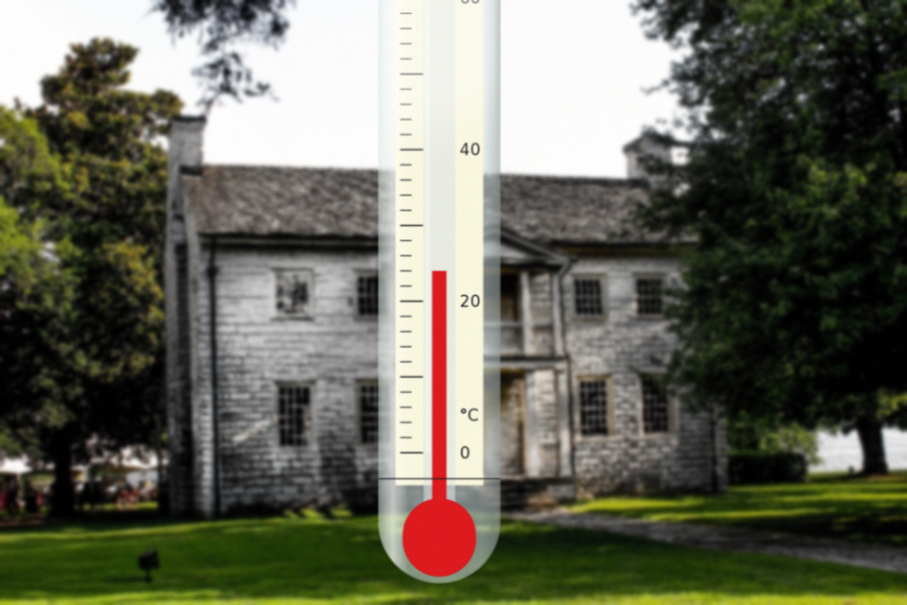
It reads 24 °C
